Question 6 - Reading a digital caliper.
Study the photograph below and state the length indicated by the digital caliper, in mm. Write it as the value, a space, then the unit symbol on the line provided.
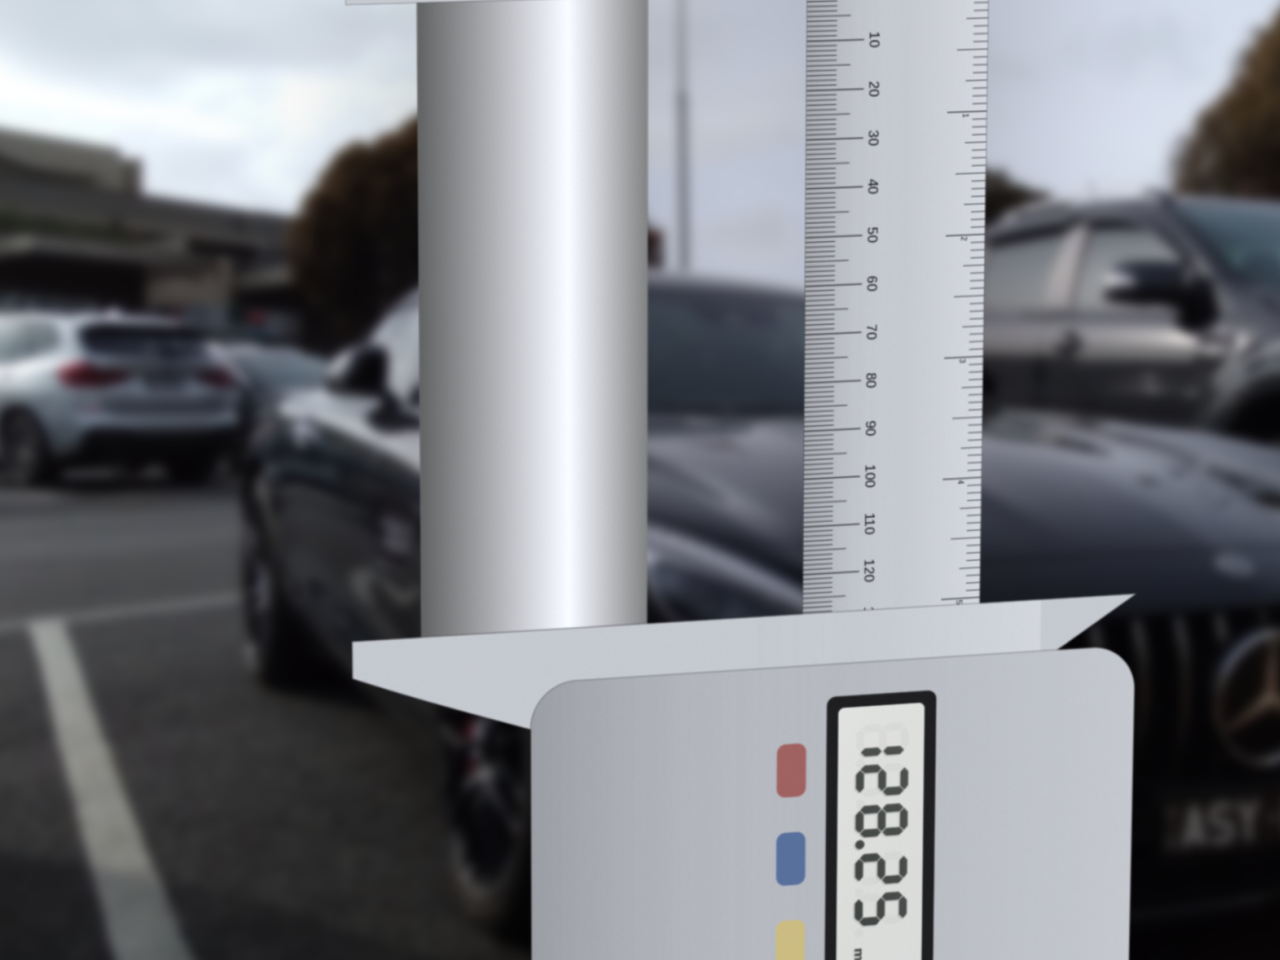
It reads 128.25 mm
